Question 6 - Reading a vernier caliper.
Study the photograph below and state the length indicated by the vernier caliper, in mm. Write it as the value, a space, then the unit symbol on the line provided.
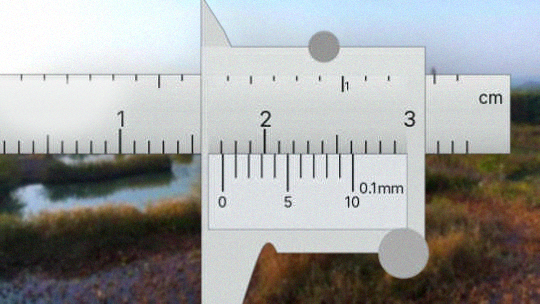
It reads 17.1 mm
